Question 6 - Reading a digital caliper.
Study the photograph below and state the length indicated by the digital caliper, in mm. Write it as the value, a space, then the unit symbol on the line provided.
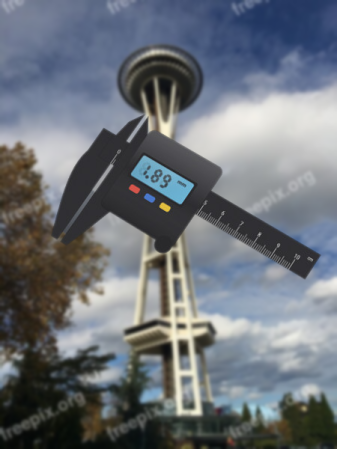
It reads 1.89 mm
